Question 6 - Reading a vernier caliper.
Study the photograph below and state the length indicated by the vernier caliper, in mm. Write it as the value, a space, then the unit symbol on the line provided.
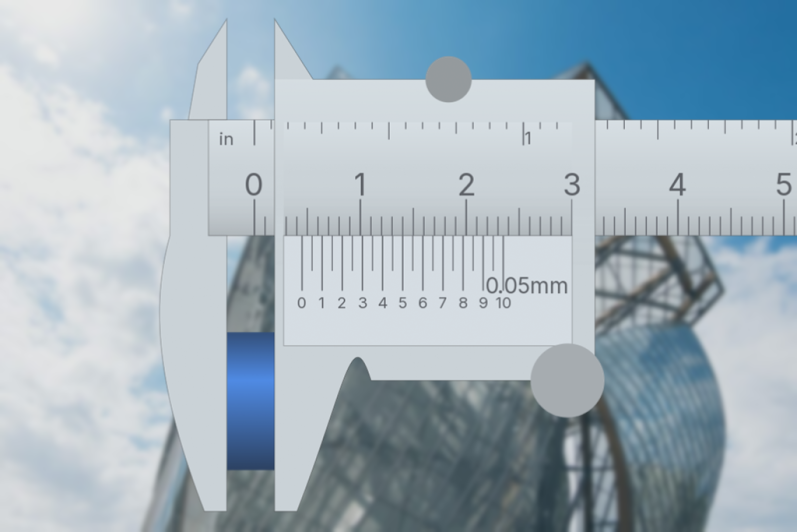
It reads 4.5 mm
